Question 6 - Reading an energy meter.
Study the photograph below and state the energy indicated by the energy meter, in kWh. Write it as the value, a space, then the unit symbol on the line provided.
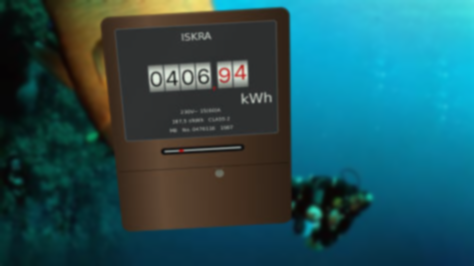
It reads 406.94 kWh
